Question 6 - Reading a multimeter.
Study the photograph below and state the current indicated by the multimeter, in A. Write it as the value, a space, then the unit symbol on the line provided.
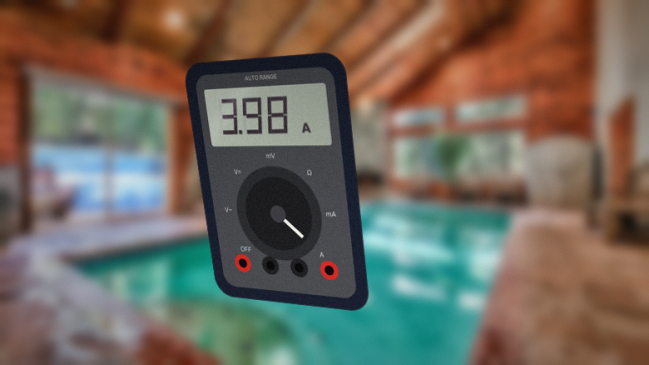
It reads 3.98 A
